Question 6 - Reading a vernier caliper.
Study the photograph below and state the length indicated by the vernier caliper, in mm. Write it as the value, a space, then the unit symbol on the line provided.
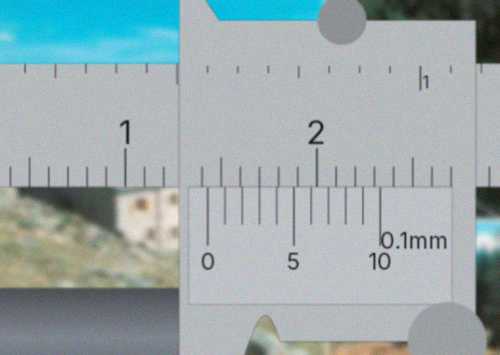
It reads 14.3 mm
